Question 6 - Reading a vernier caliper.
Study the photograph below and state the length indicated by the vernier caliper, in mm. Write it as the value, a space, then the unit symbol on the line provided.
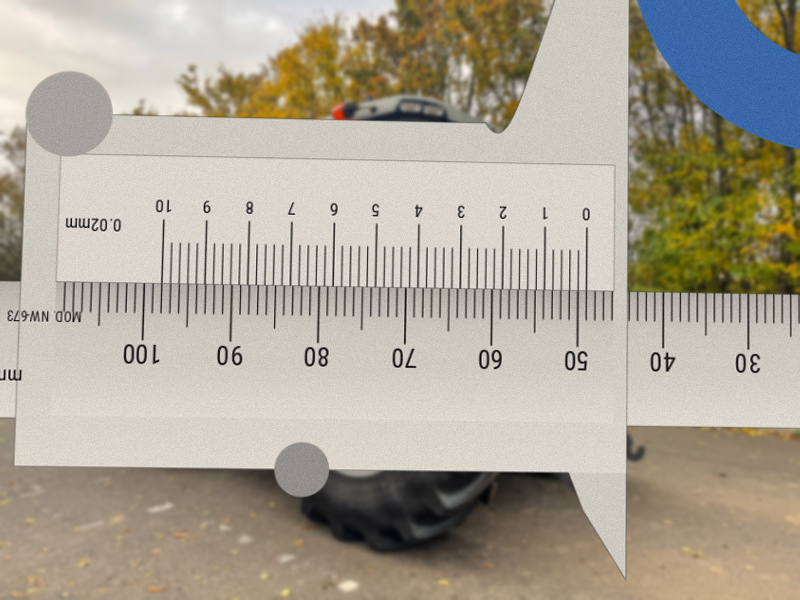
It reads 49.0 mm
